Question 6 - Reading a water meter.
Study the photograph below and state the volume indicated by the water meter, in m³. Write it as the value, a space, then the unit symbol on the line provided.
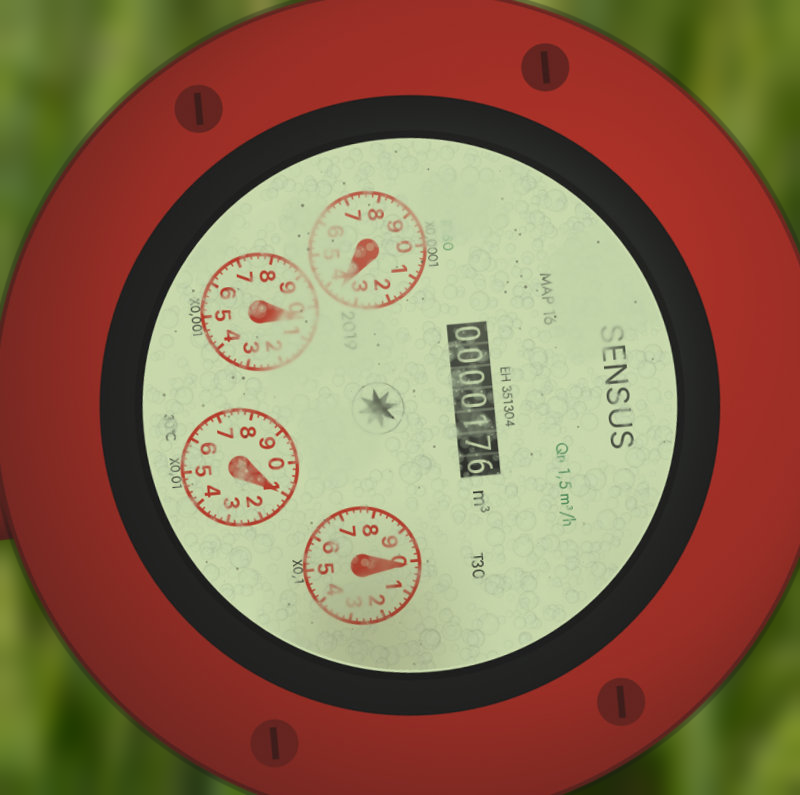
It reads 176.0103 m³
